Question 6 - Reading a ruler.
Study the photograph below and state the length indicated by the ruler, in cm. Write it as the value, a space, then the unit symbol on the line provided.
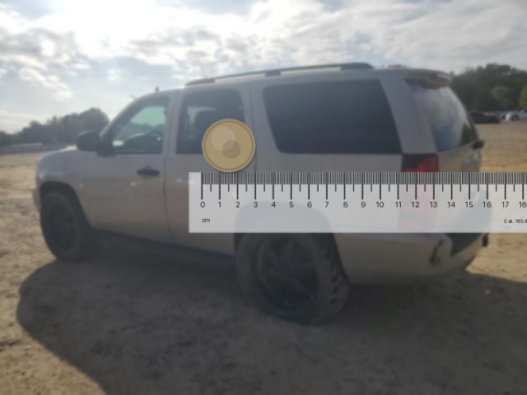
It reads 3 cm
